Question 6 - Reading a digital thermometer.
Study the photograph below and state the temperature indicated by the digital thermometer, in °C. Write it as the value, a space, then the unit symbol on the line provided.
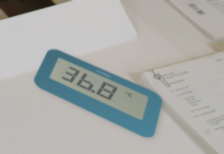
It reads 36.8 °C
